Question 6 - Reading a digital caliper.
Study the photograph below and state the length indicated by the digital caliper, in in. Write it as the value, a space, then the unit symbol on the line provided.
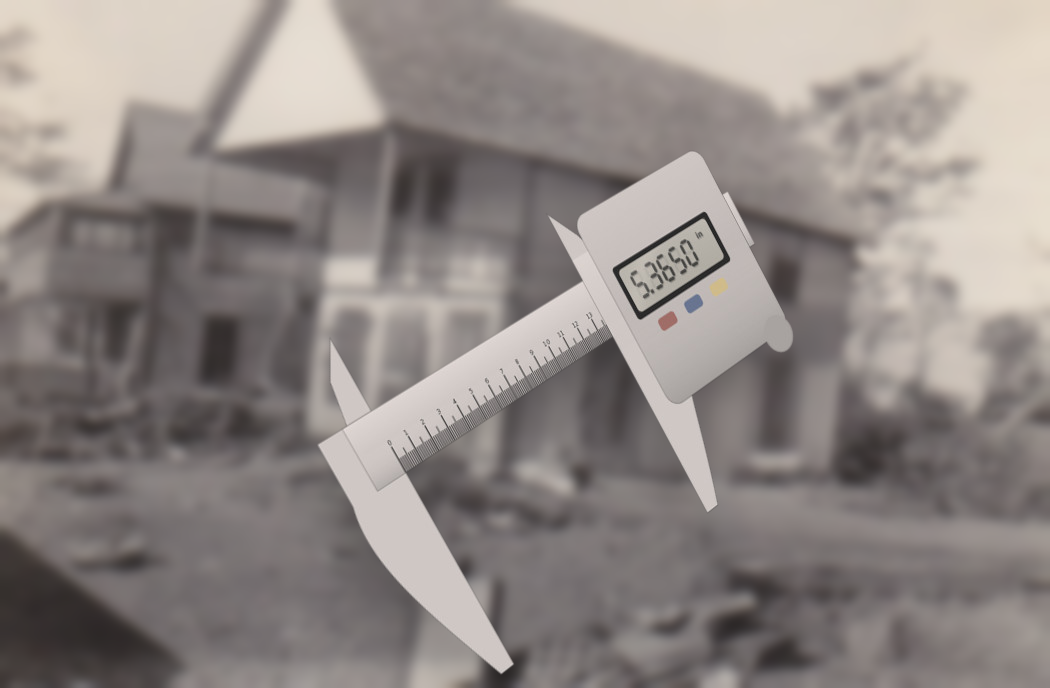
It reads 5.3650 in
